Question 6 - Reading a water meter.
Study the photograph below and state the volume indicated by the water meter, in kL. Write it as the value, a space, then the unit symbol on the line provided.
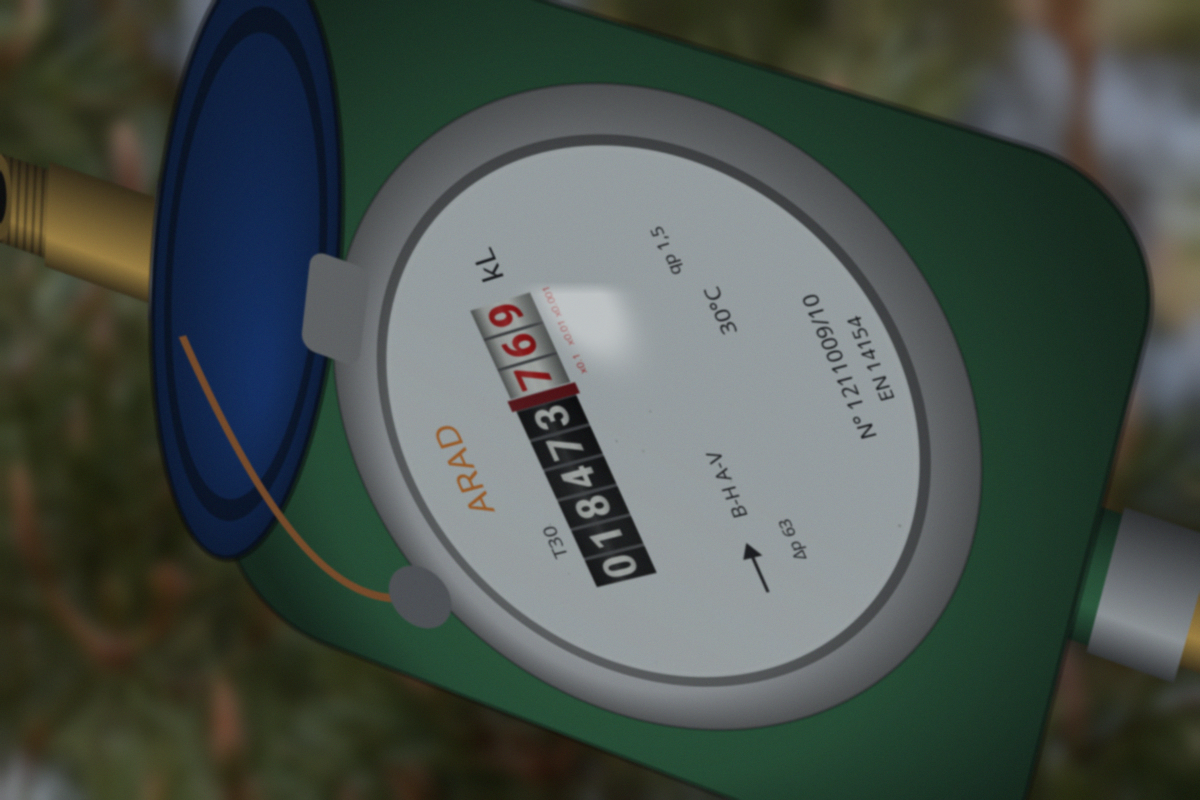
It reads 18473.769 kL
